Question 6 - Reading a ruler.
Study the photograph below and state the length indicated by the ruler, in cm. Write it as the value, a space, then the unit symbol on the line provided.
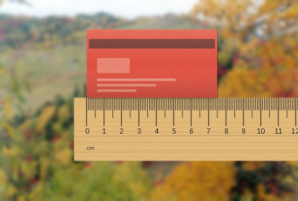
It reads 7.5 cm
